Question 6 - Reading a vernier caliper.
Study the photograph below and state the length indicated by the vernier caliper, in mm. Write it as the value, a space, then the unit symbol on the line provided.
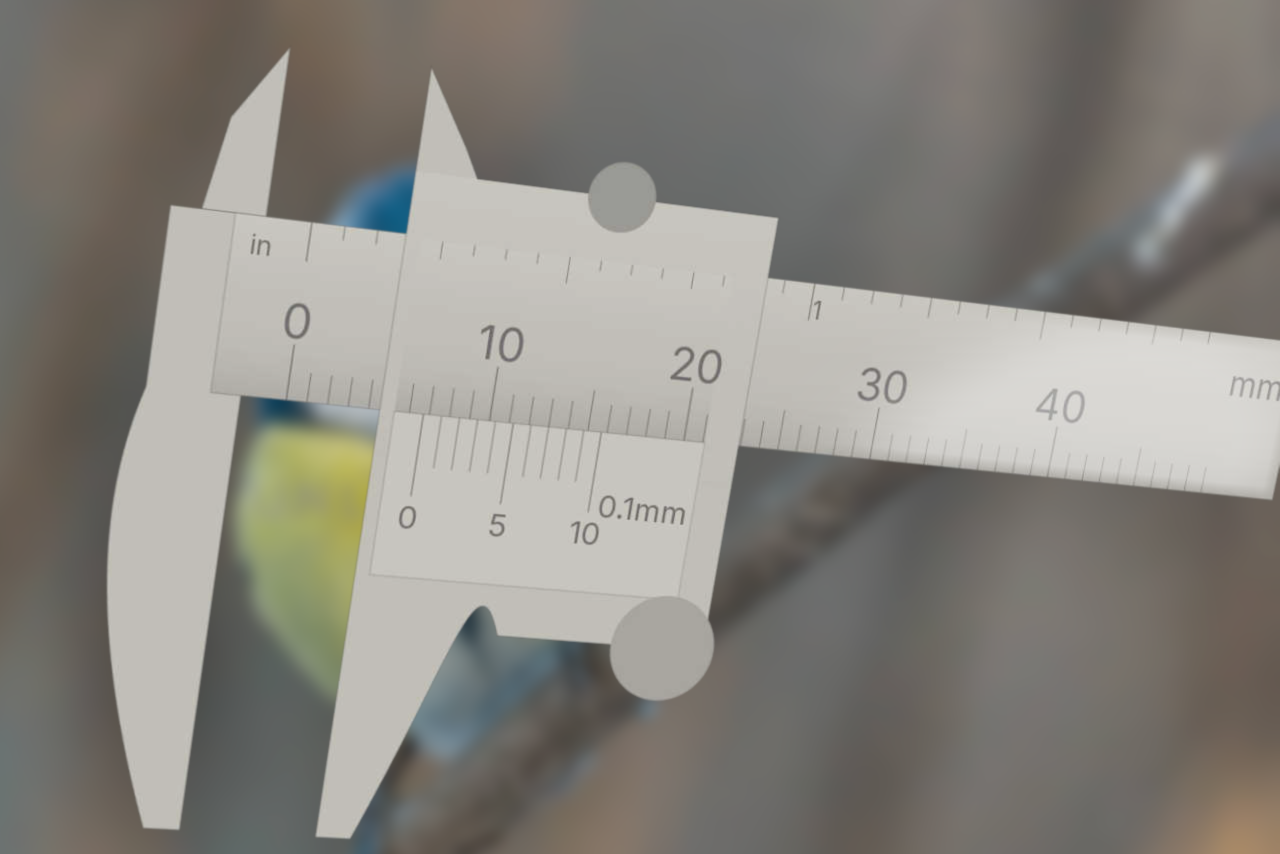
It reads 6.7 mm
